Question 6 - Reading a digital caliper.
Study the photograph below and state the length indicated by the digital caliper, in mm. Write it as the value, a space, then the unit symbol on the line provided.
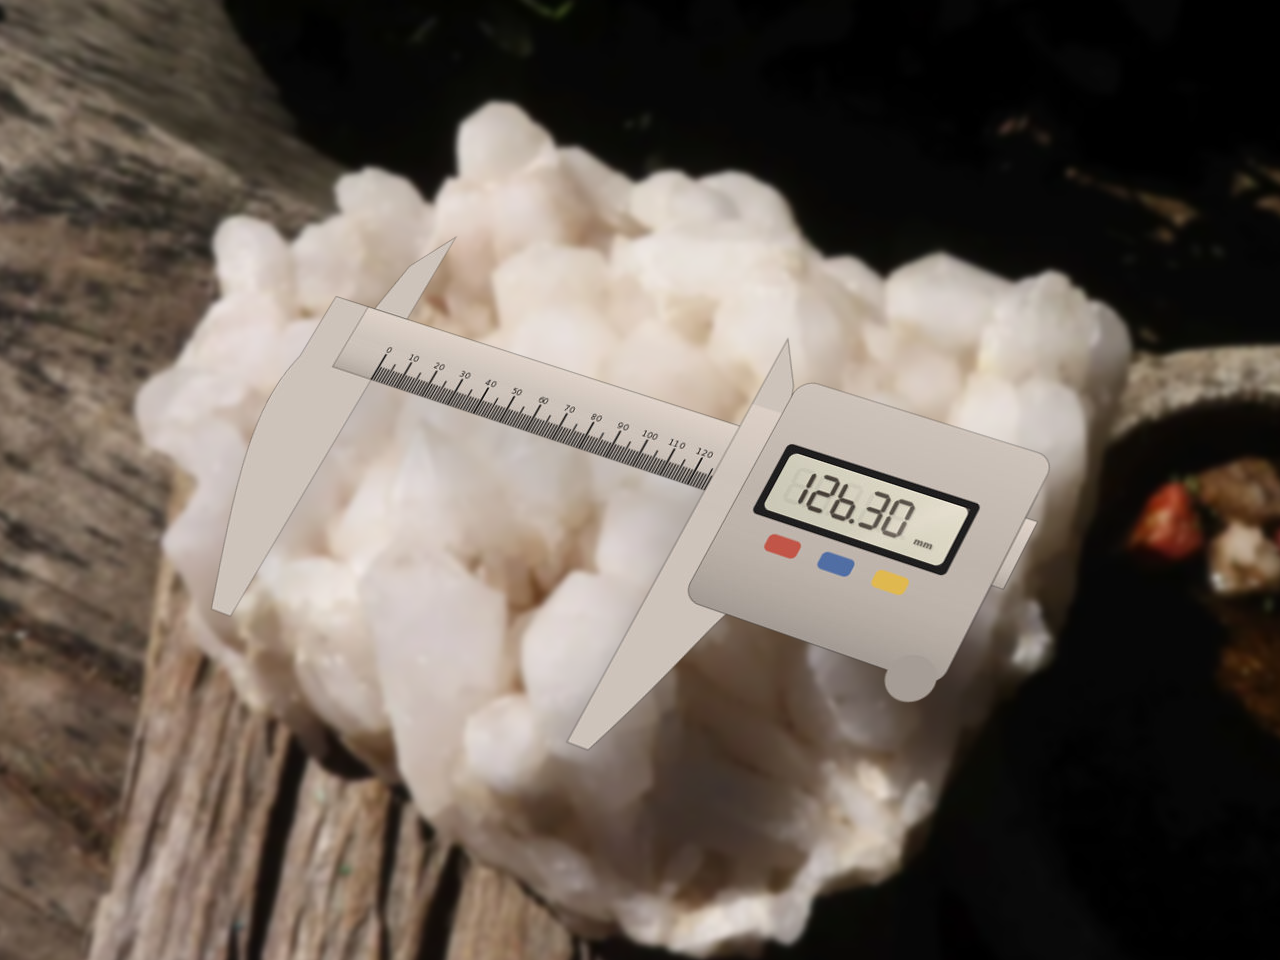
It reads 126.30 mm
